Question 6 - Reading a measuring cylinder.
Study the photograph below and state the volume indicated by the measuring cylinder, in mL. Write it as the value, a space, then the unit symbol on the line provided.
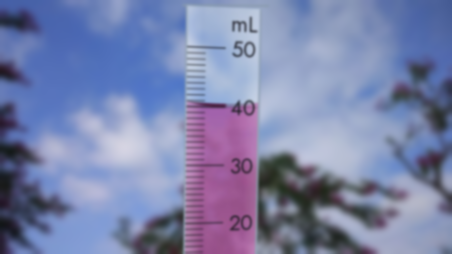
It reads 40 mL
